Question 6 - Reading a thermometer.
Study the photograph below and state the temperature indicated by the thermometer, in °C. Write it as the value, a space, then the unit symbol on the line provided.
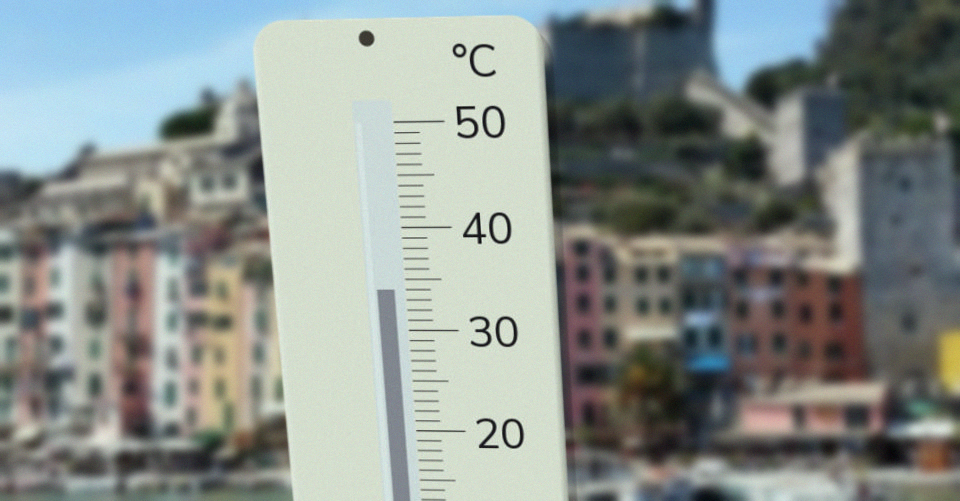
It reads 34 °C
